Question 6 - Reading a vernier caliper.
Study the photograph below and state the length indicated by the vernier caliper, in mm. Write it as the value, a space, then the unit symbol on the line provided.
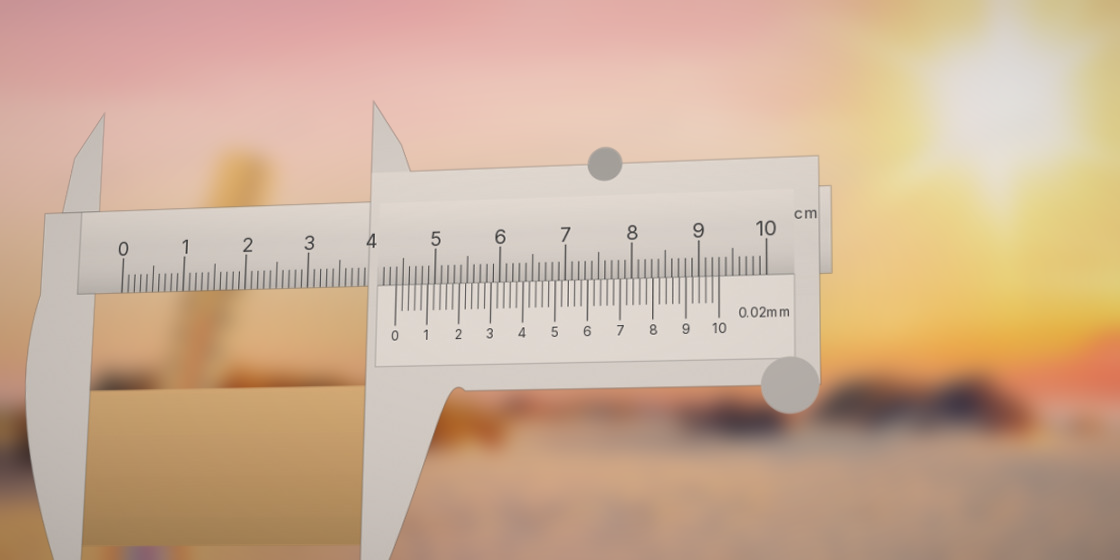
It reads 44.0 mm
